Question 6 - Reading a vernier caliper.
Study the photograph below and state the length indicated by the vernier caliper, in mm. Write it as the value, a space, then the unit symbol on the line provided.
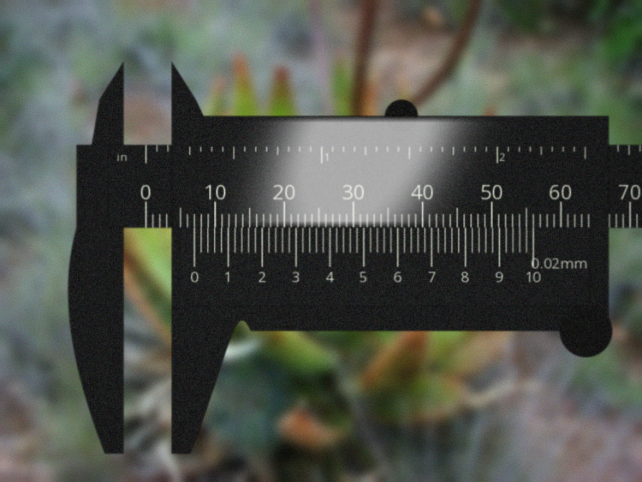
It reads 7.0 mm
